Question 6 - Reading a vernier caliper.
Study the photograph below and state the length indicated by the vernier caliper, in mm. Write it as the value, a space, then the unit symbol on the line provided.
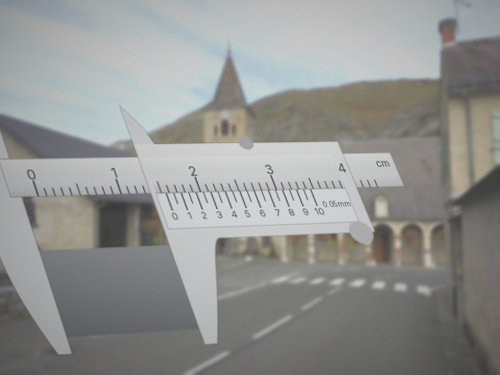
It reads 15.6 mm
